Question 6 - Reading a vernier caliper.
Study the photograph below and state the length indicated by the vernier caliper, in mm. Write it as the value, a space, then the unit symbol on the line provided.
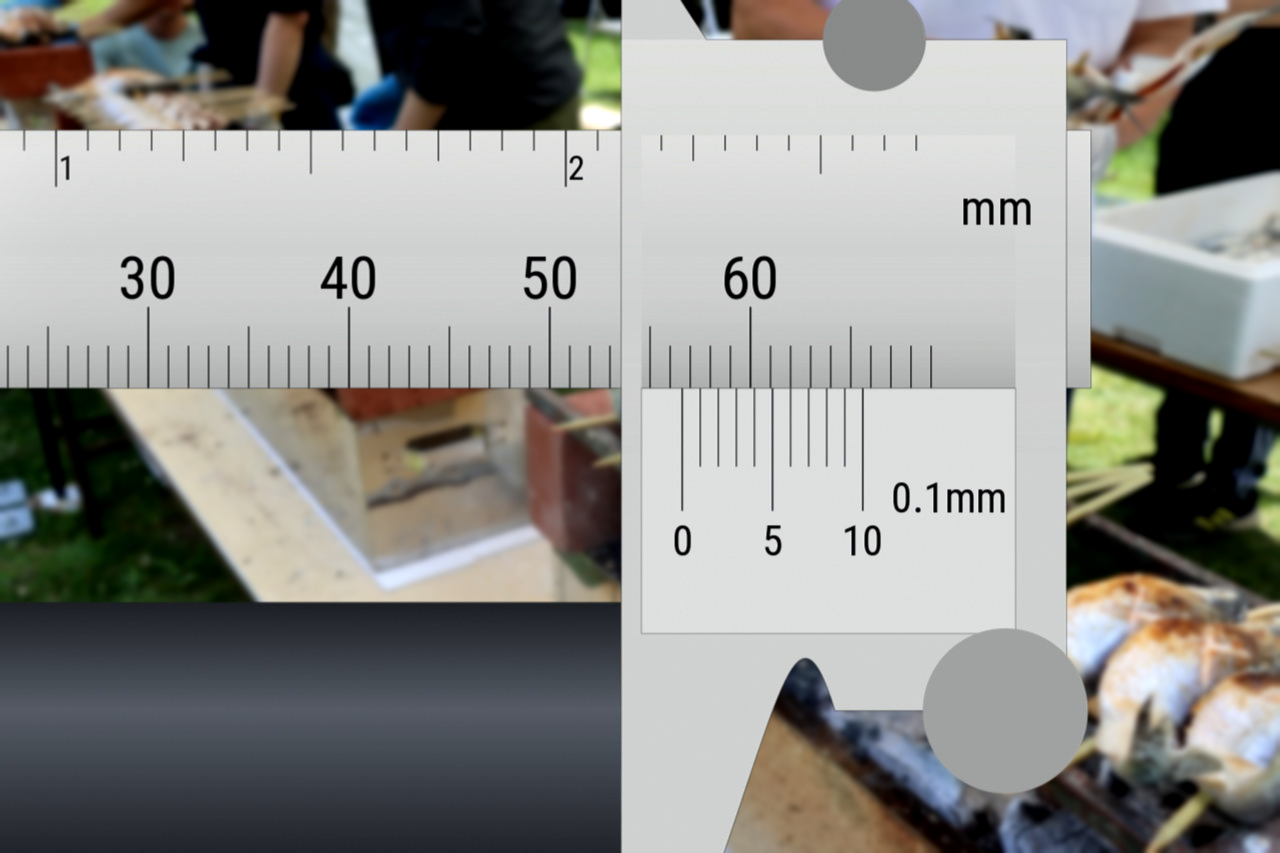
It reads 56.6 mm
